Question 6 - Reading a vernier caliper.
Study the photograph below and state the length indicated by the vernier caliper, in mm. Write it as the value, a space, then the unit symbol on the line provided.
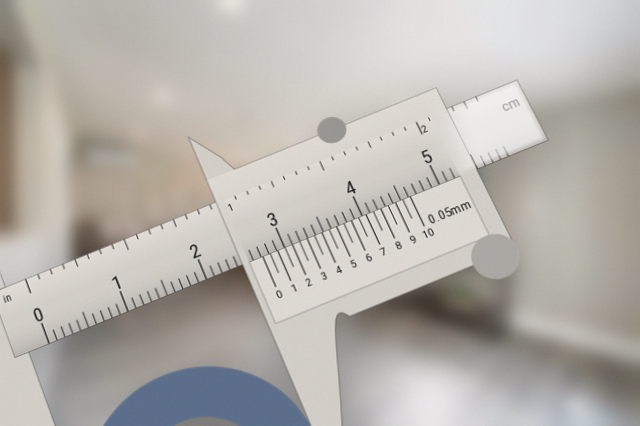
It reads 27.2 mm
